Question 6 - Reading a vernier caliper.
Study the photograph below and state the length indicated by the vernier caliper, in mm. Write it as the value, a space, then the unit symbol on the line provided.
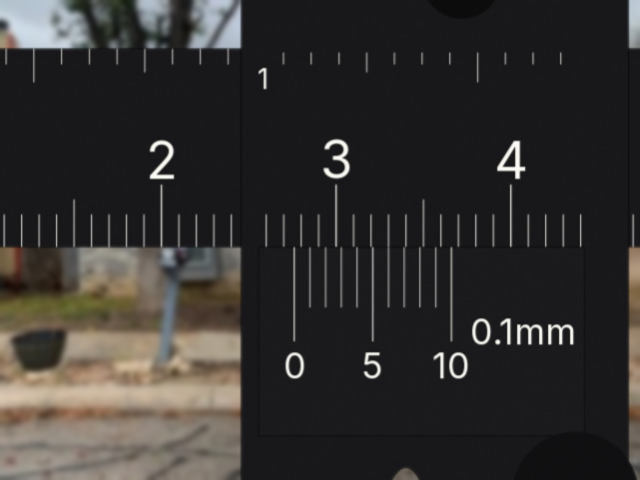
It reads 27.6 mm
